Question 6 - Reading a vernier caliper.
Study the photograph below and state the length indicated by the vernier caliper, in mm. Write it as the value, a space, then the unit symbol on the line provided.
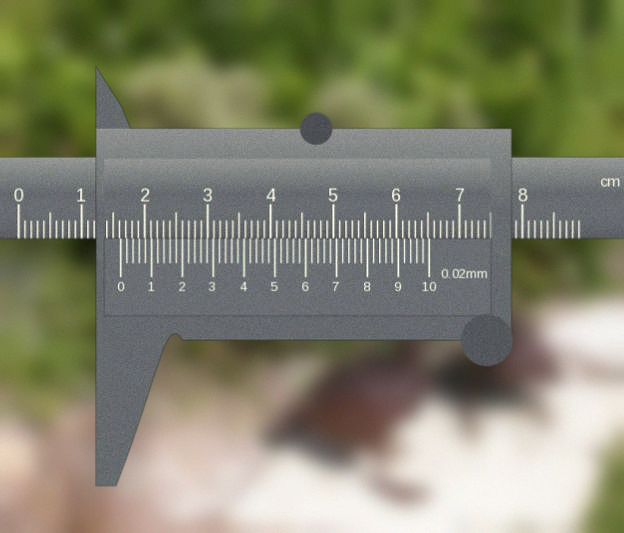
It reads 16.2 mm
